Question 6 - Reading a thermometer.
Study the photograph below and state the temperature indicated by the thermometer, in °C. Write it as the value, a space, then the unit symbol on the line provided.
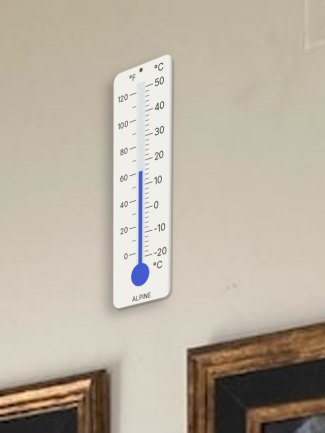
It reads 16 °C
